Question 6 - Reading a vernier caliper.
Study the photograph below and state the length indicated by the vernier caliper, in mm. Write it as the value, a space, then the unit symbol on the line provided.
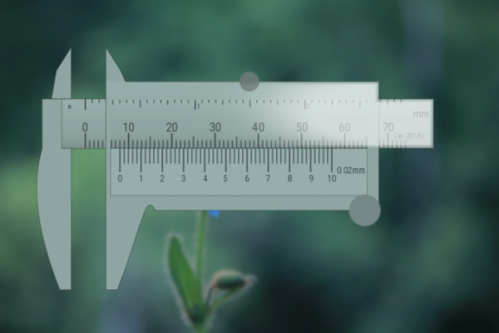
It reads 8.0 mm
